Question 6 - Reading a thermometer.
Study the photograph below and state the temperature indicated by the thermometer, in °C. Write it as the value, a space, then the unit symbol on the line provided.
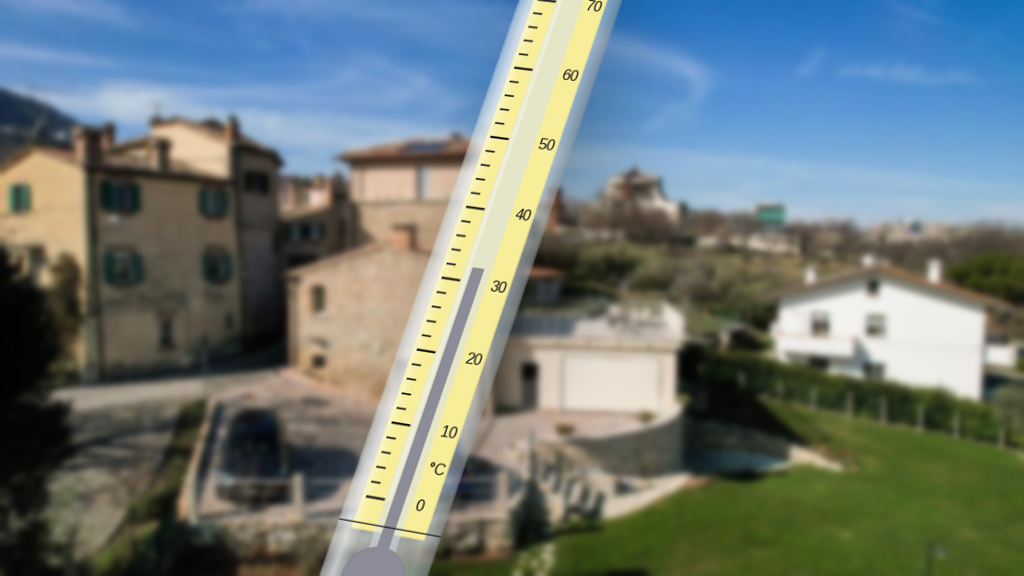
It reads 32 °C
